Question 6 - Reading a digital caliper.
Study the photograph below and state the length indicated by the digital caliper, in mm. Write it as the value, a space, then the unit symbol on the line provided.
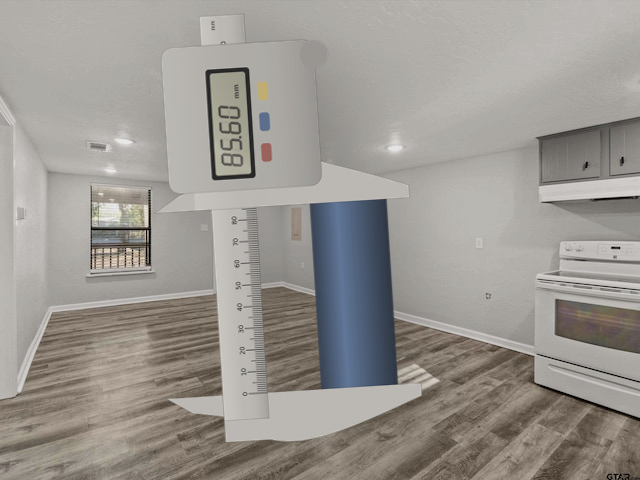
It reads 85.60 mm
